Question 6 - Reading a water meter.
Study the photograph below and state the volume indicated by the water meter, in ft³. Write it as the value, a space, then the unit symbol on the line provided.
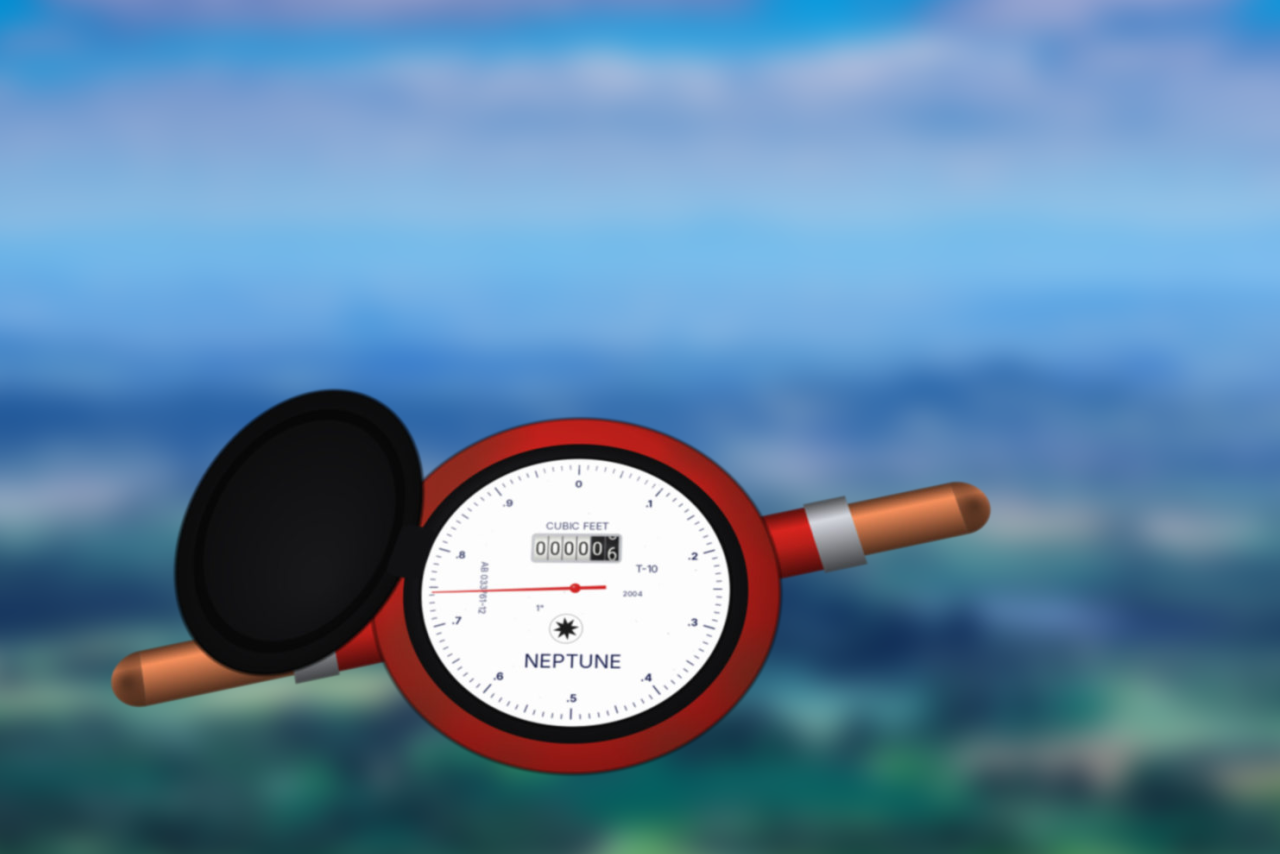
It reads 5.74 ft³
